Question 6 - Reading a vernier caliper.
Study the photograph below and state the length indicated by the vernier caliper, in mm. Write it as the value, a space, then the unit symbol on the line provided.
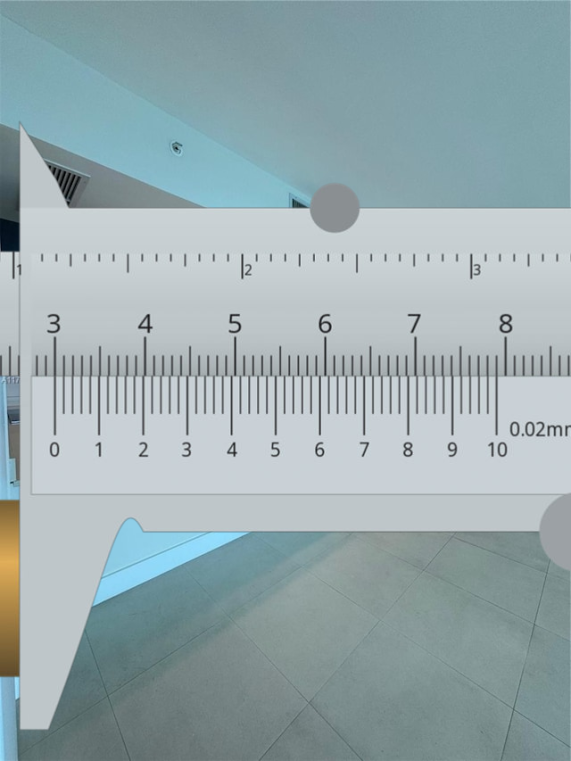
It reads 30.0 mm
